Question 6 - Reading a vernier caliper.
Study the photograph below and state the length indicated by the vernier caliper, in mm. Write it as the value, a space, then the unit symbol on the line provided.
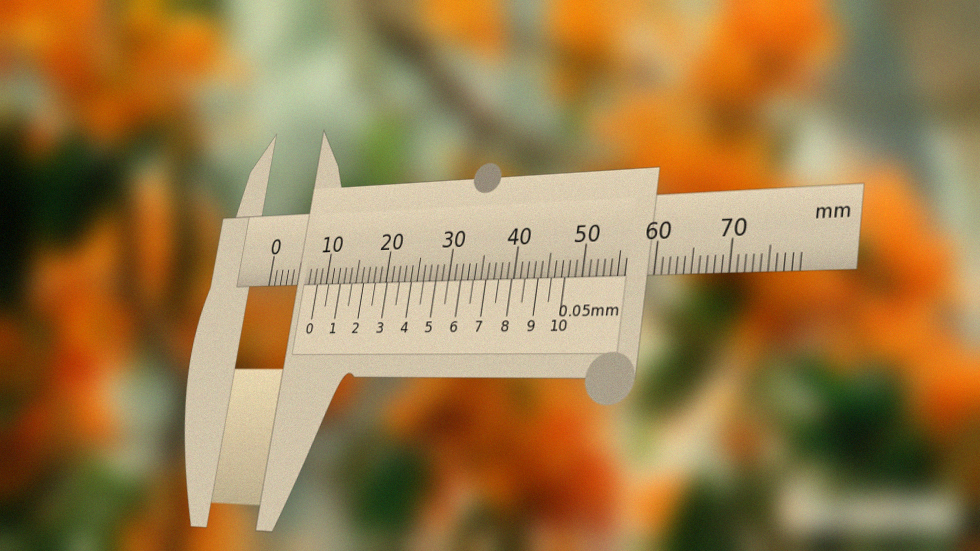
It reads 8.5 mm
